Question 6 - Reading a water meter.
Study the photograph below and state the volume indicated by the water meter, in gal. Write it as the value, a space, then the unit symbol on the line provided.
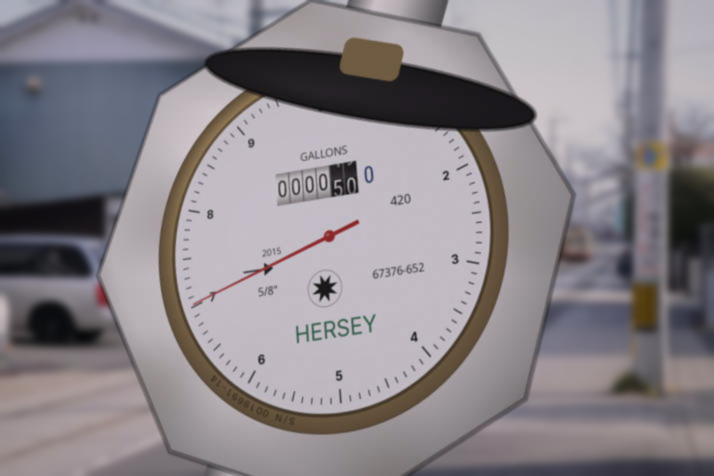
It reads 497.0 gal
